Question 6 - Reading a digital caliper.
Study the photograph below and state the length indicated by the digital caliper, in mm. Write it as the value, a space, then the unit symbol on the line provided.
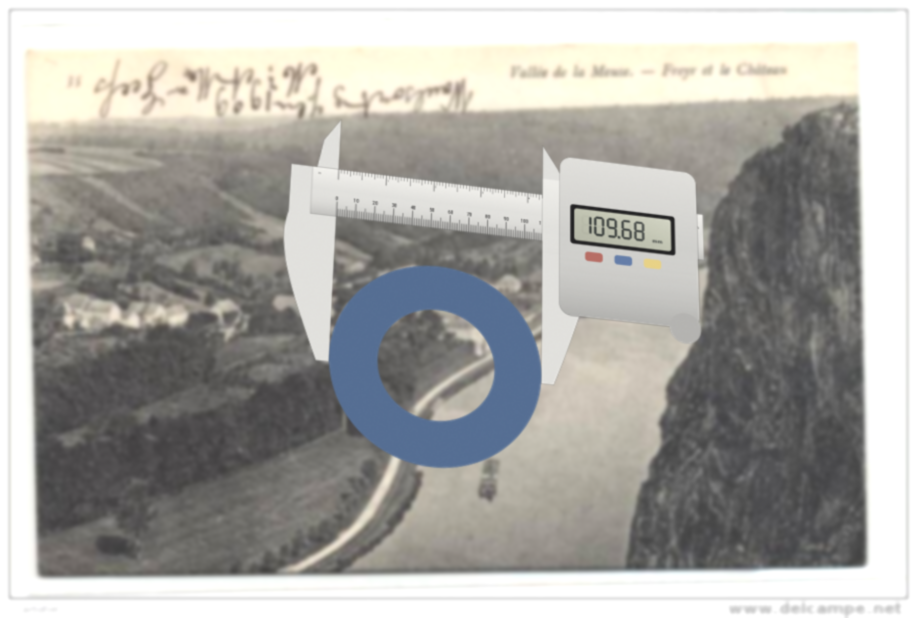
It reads 109.68 mm
